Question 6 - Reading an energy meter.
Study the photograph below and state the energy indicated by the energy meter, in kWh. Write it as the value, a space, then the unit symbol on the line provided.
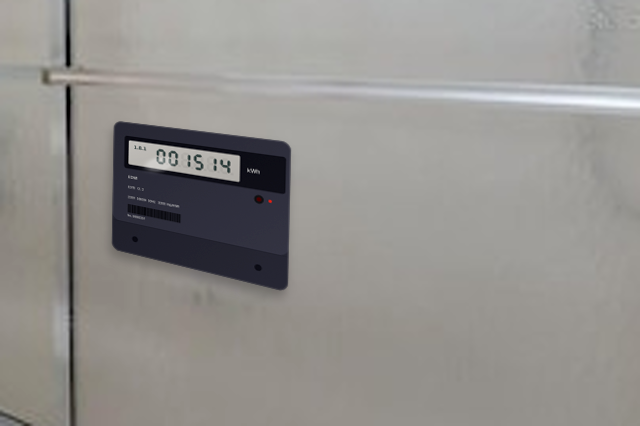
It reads 1514 kWh
